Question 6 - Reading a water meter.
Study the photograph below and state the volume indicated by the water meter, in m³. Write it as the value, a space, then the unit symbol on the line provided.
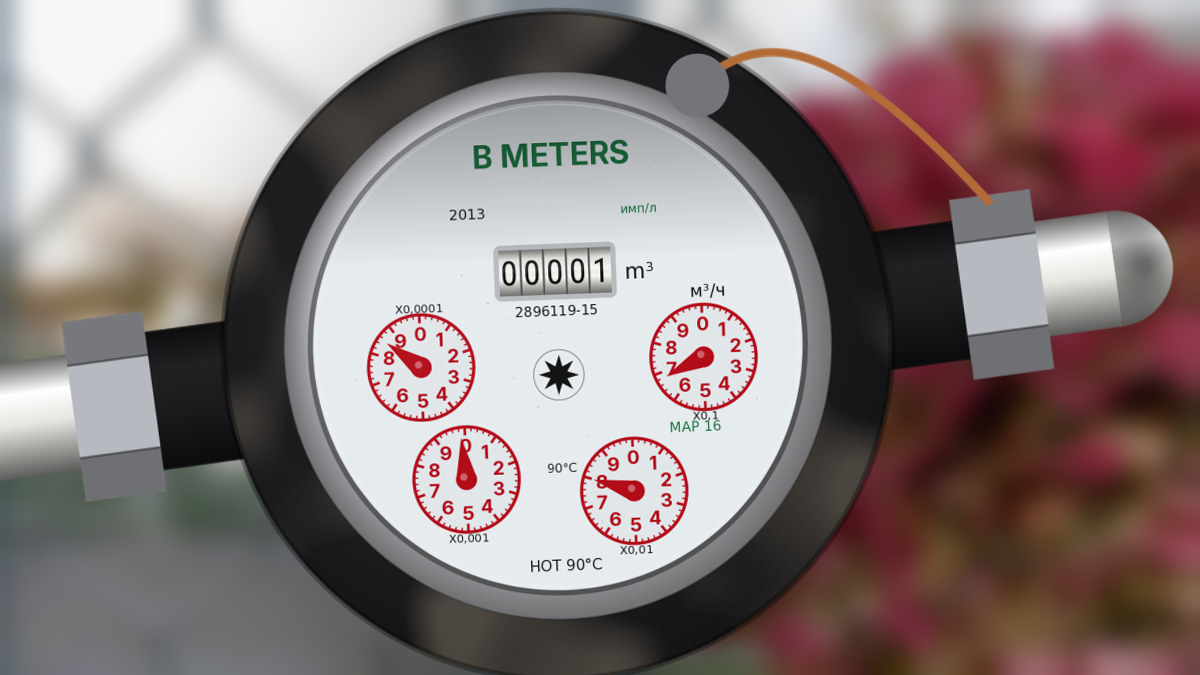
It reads 1.6798 m³
